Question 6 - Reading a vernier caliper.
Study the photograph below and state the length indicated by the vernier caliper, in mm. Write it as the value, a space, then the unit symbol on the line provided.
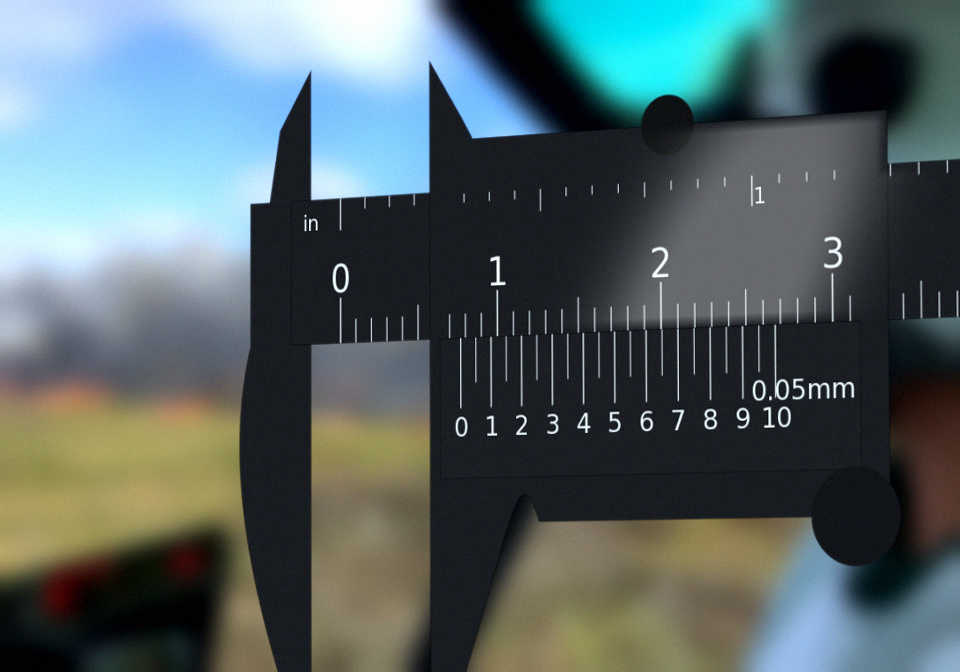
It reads 7.7 mm
